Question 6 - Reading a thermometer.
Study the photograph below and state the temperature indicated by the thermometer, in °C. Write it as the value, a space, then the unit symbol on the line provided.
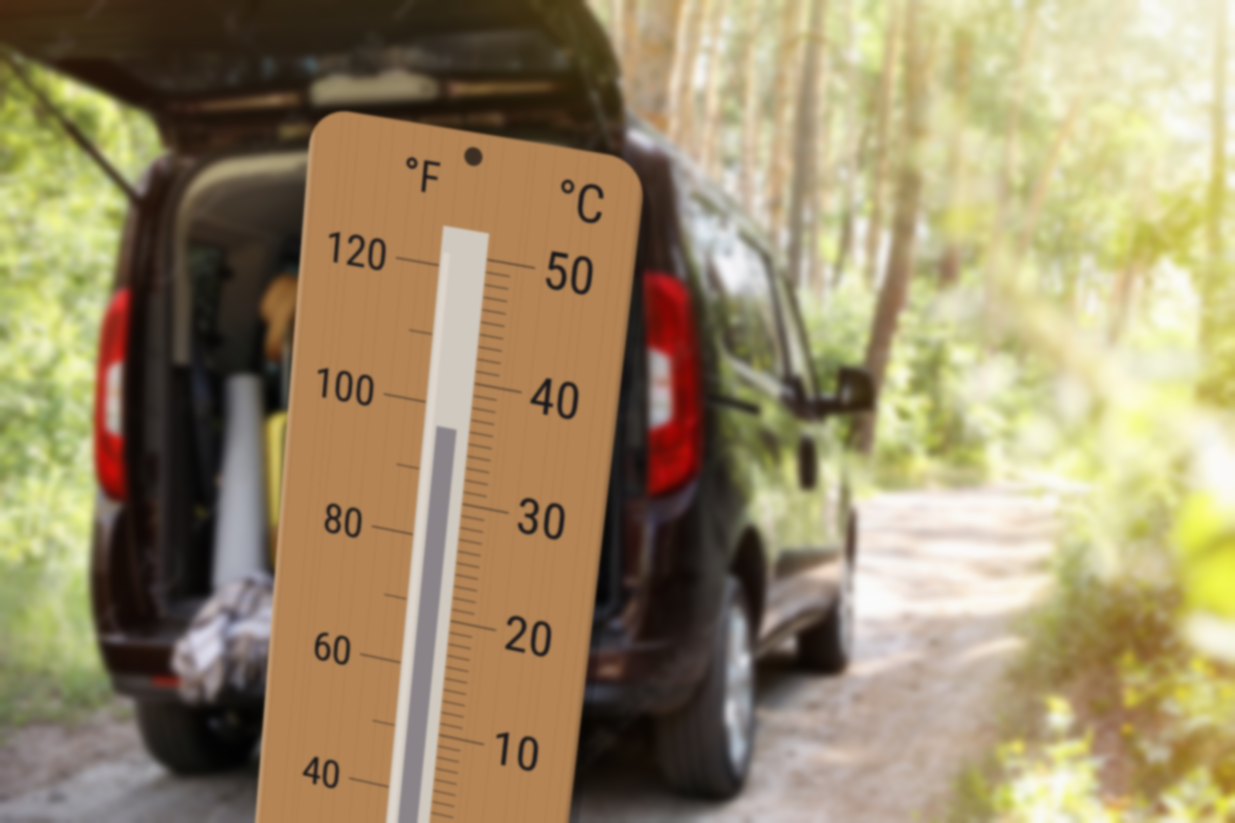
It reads 36 °C
